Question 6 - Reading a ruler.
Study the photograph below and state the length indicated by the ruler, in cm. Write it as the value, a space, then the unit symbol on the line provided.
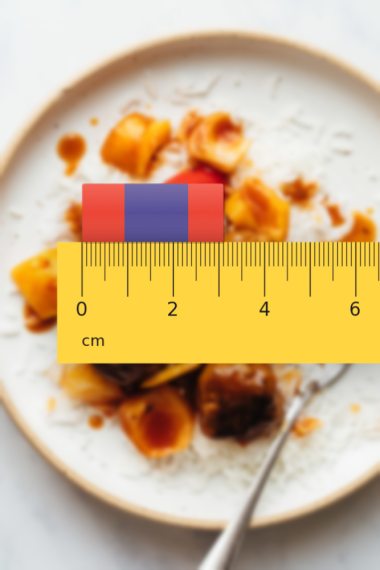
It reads 3.1 cm
